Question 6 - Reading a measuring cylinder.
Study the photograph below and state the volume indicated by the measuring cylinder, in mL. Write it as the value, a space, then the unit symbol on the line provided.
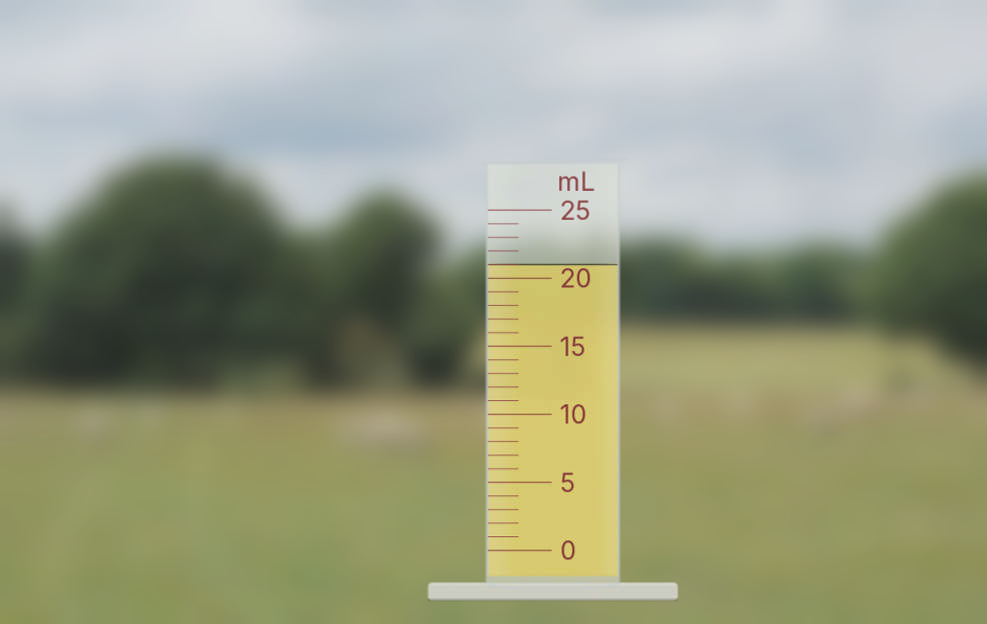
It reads 21 mL
